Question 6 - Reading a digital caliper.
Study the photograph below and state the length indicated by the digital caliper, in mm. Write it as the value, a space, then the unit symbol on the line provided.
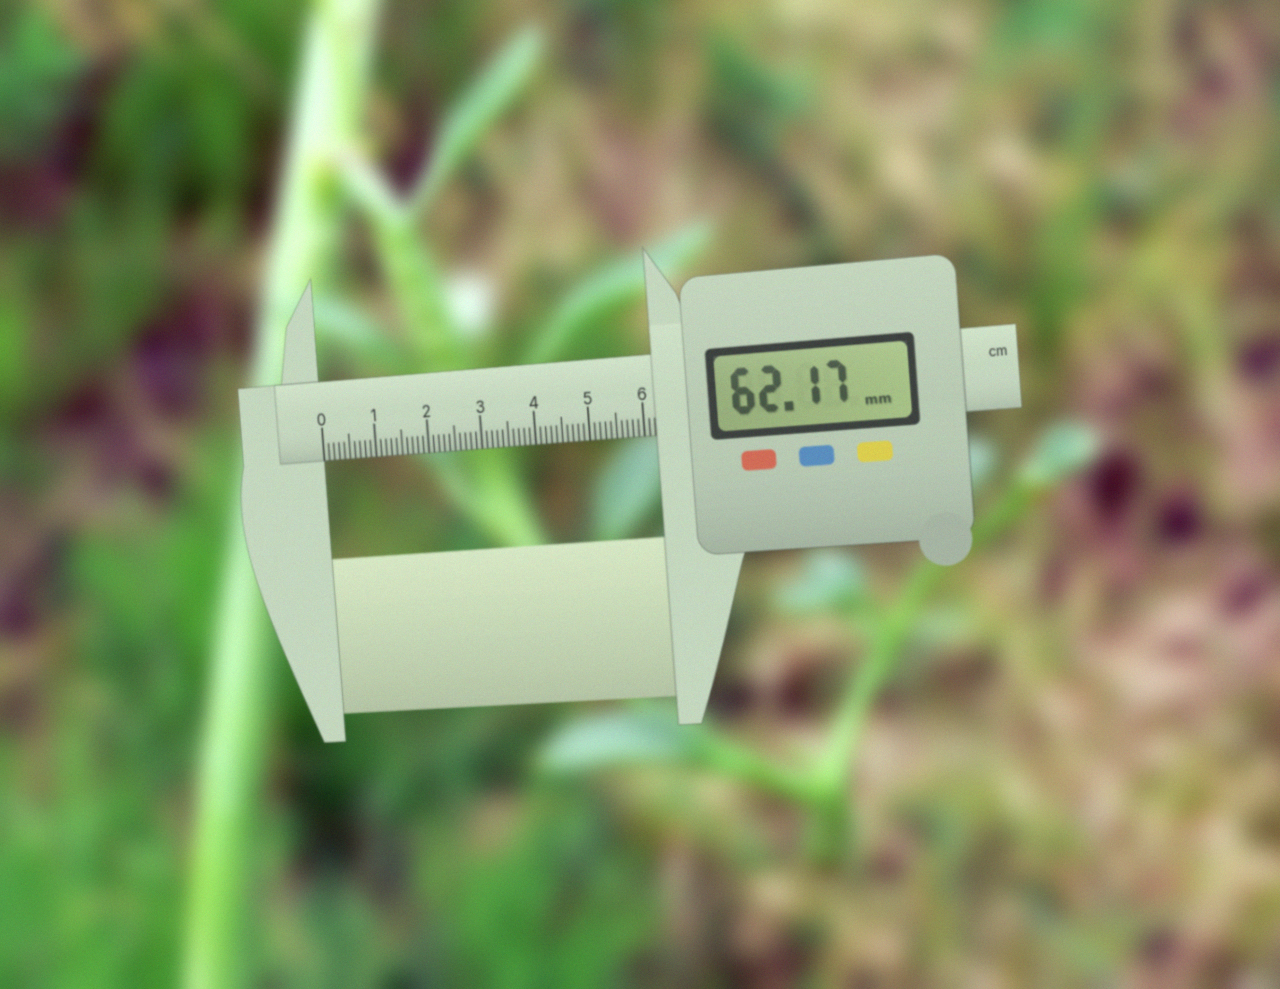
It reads 62.17 mm
